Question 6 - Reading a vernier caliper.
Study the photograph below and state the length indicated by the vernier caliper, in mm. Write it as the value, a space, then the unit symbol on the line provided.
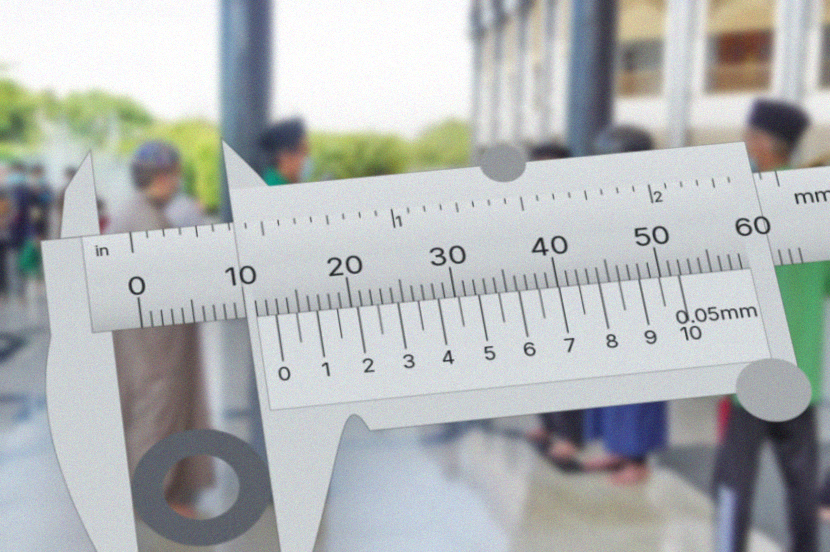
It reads 12.8 mm
